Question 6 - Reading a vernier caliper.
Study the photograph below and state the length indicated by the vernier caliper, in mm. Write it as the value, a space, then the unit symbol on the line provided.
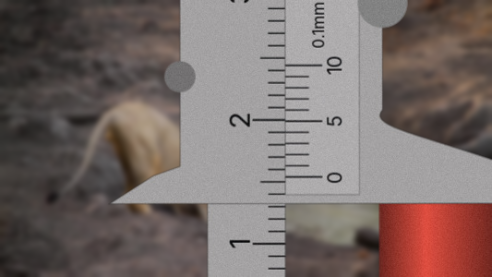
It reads 15.4 mm
